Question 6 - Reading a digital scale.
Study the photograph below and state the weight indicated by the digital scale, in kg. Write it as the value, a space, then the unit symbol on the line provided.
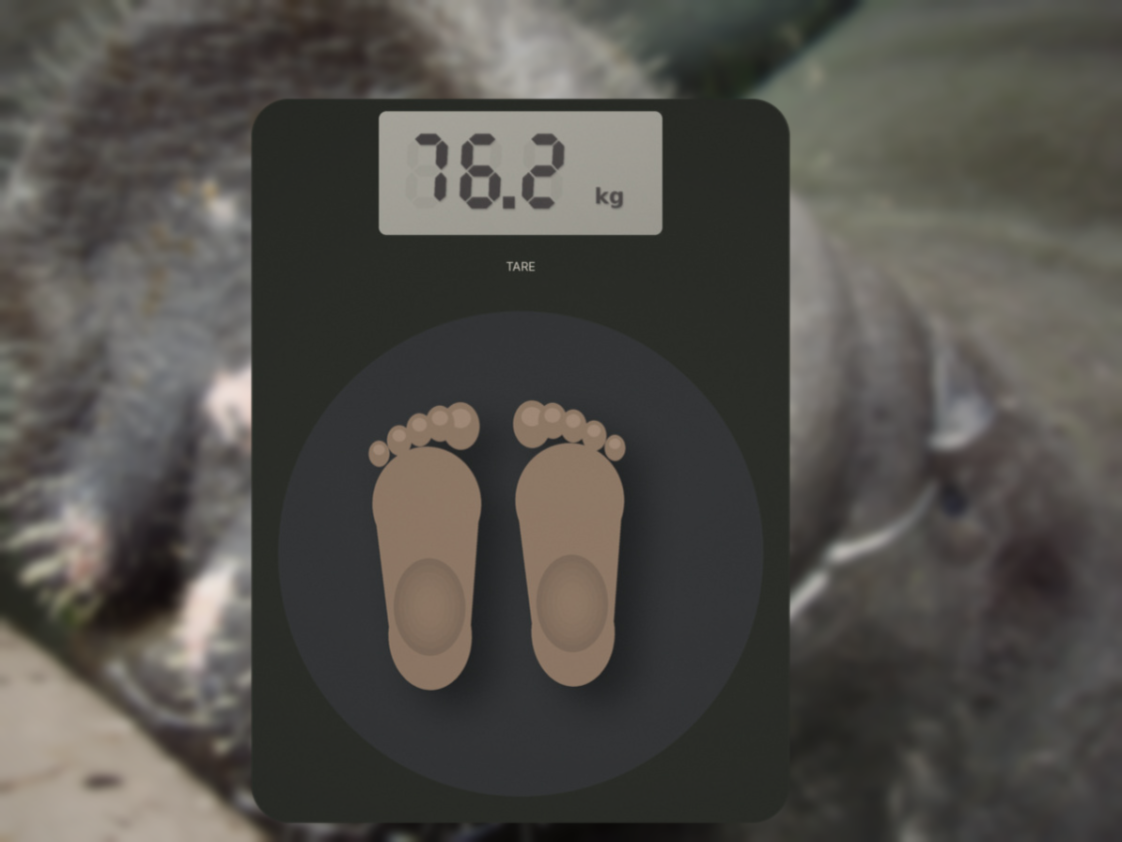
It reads 76.2 kg
